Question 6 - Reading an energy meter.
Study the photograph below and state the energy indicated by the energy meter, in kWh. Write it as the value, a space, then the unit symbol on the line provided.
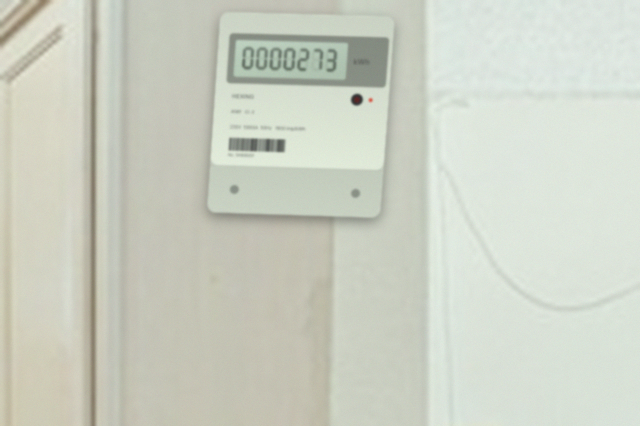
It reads 273 kWh
